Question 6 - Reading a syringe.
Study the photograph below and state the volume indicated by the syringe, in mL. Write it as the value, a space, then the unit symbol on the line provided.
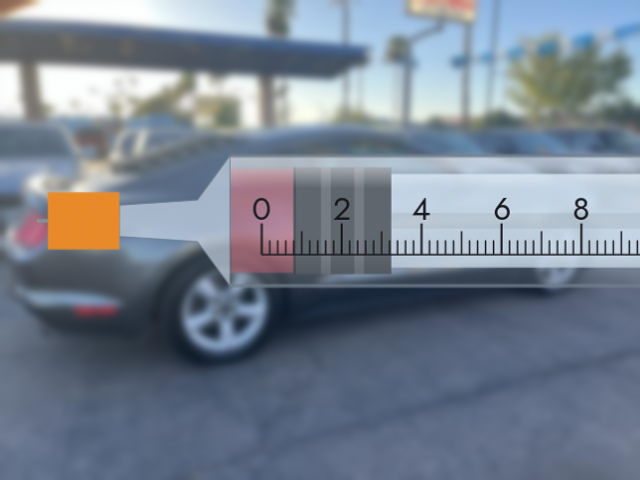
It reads 0.8 mL
